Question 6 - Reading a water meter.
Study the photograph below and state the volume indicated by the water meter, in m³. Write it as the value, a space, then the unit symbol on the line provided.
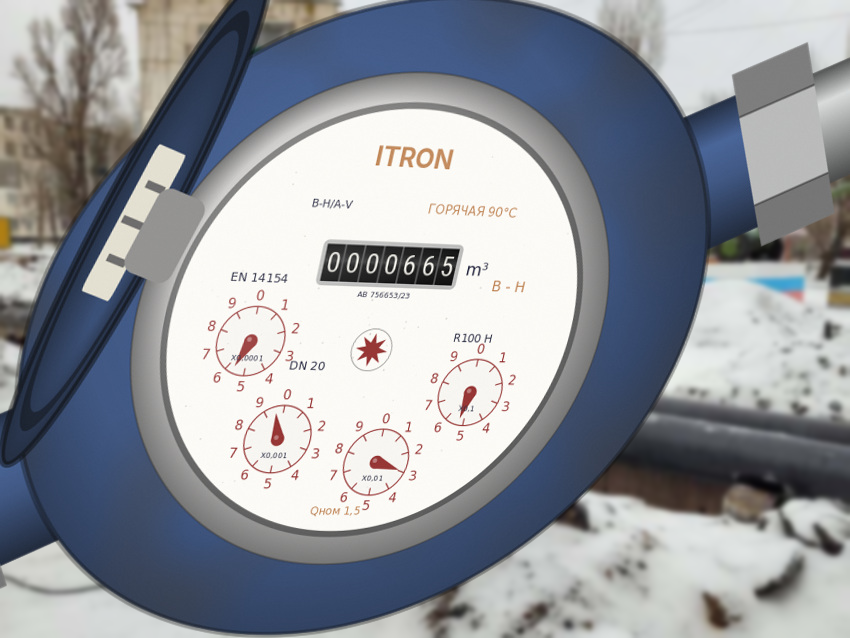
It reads 665.5295 m³
